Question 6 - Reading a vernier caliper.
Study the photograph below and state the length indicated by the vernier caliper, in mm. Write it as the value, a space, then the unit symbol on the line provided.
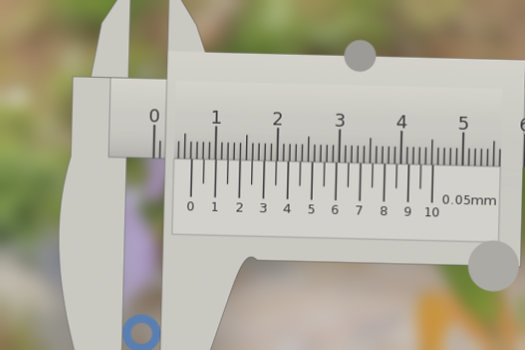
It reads 6.2 mm
